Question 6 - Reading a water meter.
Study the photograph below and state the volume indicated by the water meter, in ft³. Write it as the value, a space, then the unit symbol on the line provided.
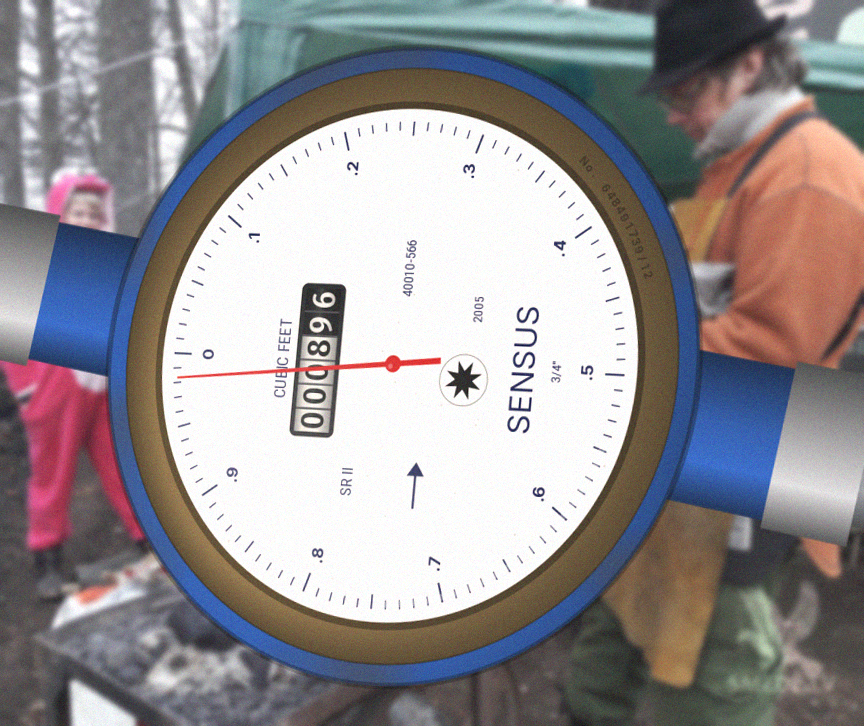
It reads 895.98 ft³
